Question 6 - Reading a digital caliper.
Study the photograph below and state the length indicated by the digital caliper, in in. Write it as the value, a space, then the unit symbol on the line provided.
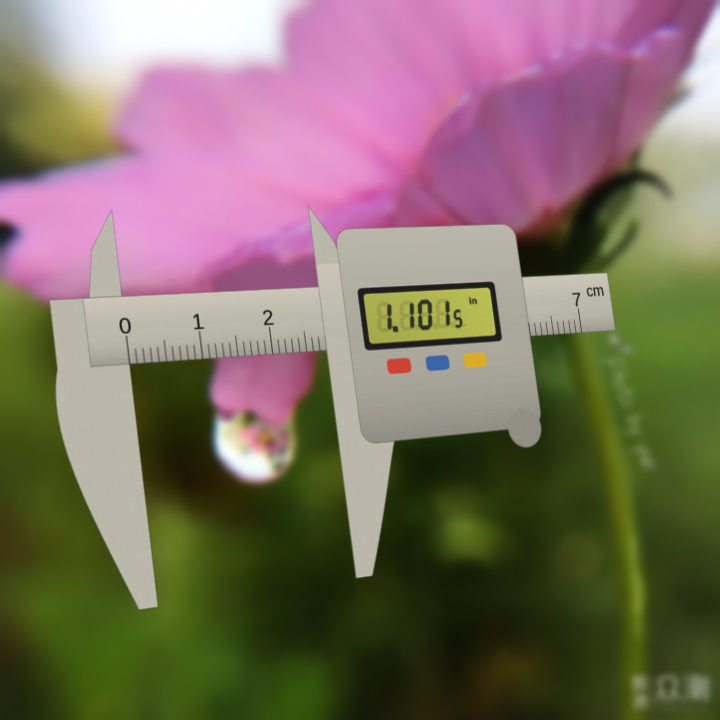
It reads 1.1015 in
